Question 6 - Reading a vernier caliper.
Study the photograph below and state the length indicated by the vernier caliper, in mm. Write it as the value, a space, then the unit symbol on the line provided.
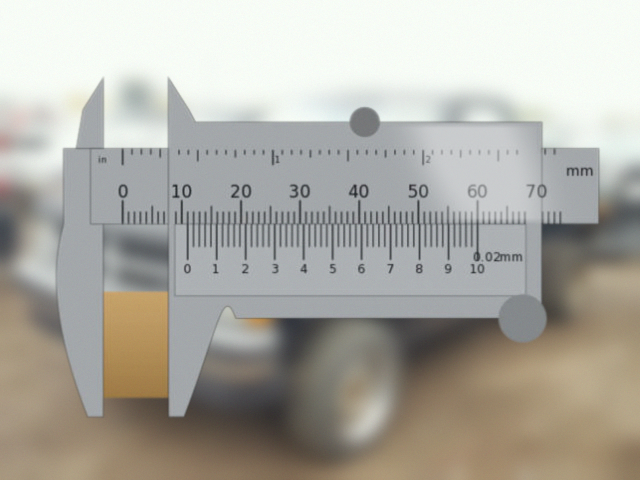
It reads 11.0 mm
